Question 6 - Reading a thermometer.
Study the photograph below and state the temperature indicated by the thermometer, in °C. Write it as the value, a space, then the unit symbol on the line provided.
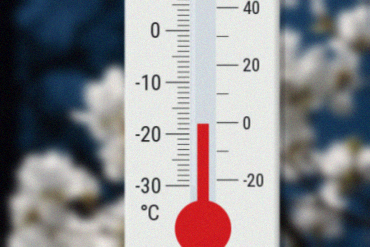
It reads -18 °C
